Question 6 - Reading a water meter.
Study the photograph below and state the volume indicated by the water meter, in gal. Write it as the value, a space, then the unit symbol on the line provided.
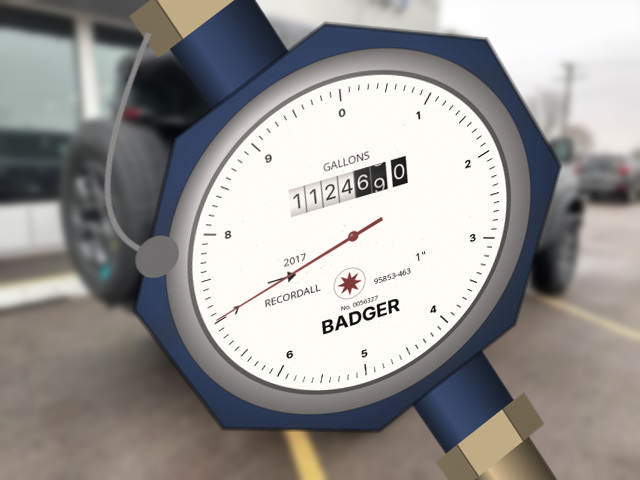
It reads 1124687.0 gal
